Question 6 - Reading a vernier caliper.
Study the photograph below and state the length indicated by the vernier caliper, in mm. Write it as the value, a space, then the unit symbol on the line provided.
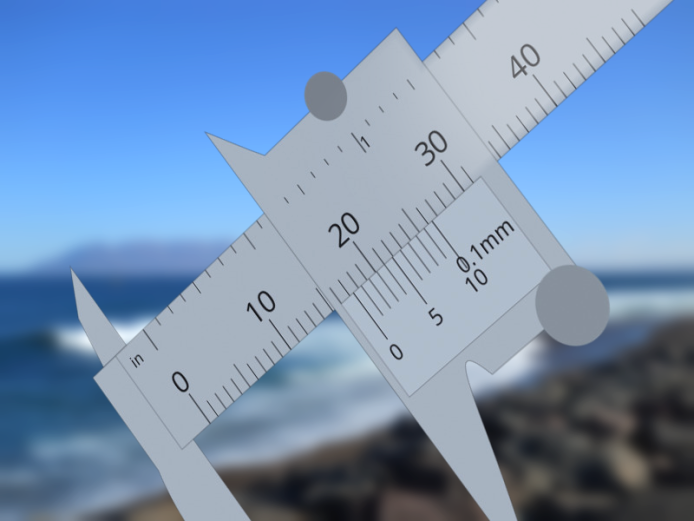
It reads 17.4 mm
